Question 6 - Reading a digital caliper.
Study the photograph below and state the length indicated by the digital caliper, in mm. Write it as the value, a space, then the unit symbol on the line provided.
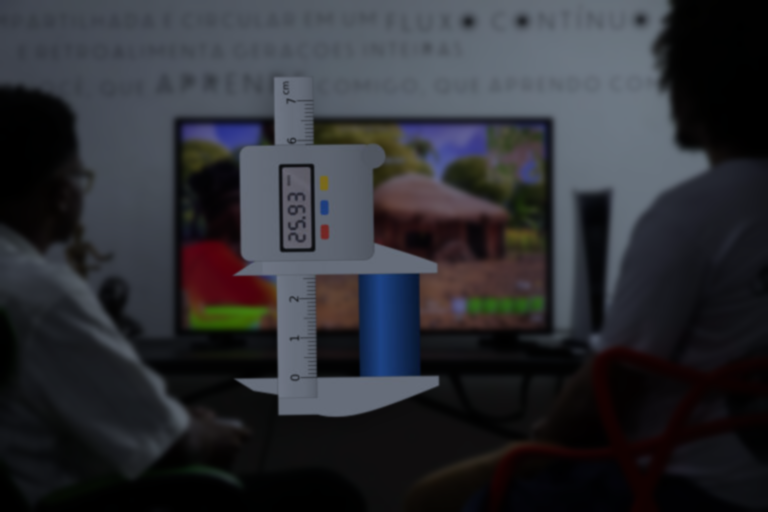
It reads 25.93 mm
